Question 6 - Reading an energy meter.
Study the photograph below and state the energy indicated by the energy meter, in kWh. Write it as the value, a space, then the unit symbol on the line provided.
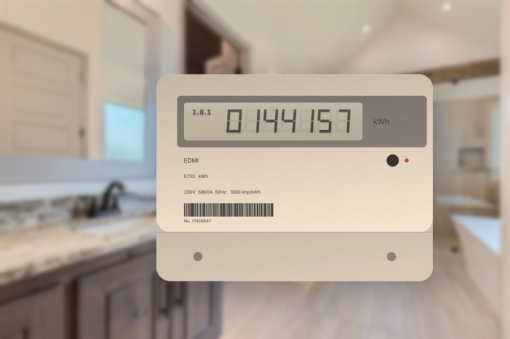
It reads 144157 kWh
